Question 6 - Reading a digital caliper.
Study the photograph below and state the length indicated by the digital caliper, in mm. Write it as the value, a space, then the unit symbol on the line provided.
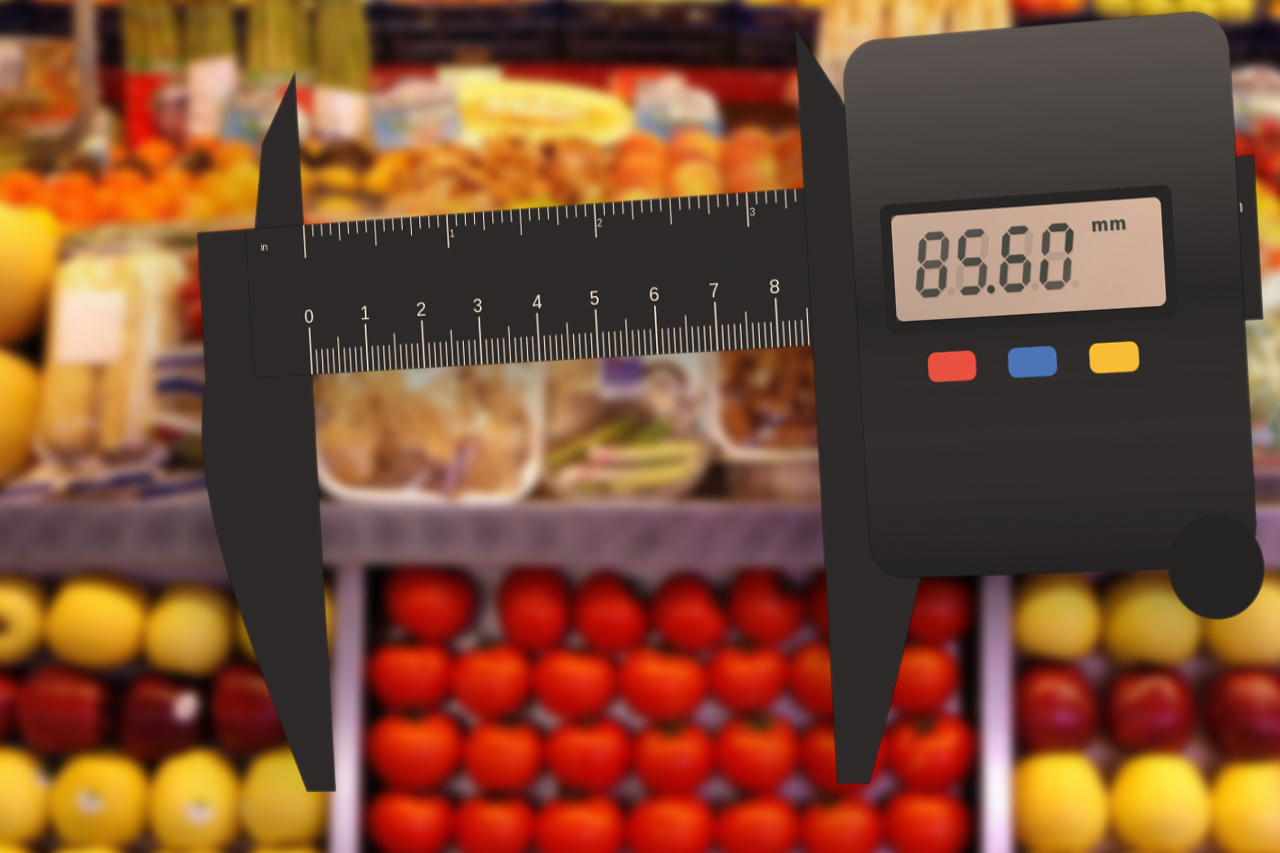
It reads 85.60 mm
